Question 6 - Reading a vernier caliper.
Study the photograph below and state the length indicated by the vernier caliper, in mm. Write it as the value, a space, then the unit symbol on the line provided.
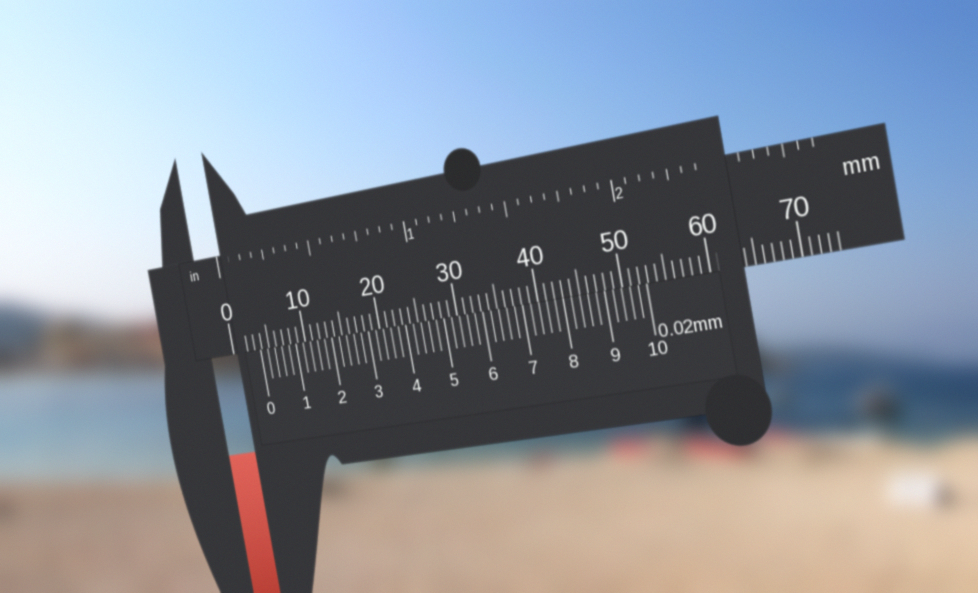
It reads 3.8 mm
